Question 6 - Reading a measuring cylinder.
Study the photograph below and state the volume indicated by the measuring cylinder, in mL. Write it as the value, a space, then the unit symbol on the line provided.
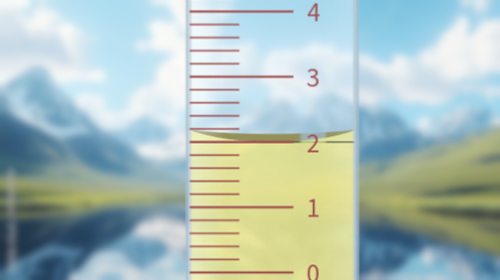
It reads 2 mL
